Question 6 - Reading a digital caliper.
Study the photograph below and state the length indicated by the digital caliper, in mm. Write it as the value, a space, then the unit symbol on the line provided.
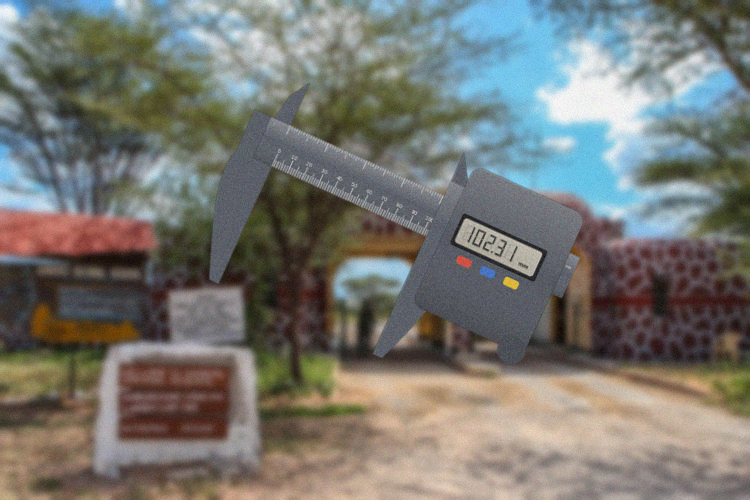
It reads 102.31 mm
